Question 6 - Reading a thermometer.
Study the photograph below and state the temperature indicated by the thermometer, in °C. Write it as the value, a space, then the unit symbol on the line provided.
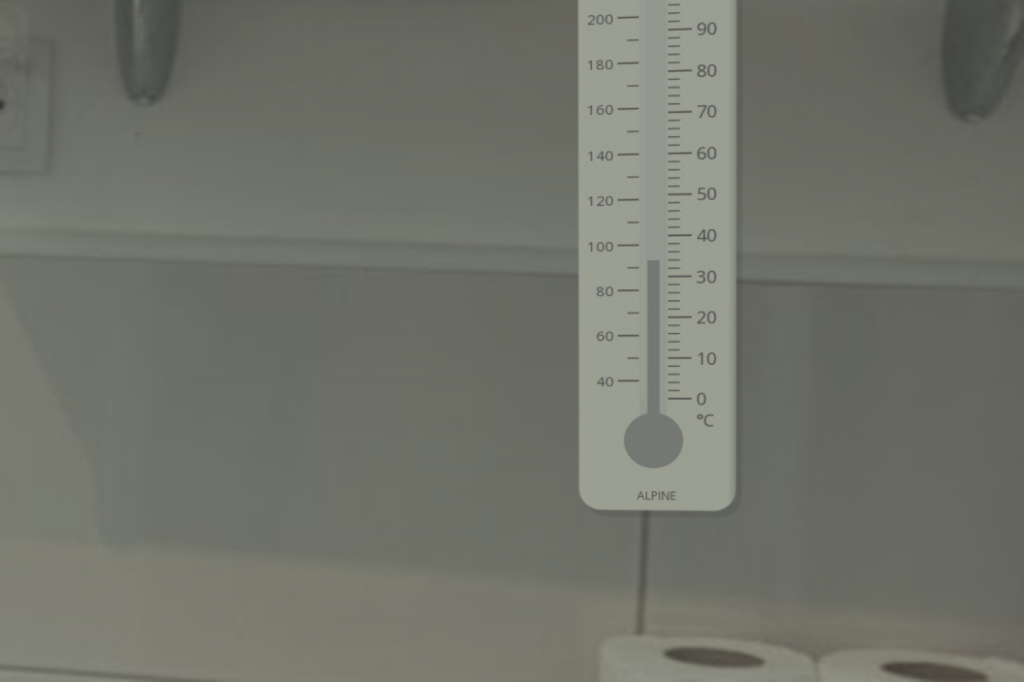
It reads 34 °C
